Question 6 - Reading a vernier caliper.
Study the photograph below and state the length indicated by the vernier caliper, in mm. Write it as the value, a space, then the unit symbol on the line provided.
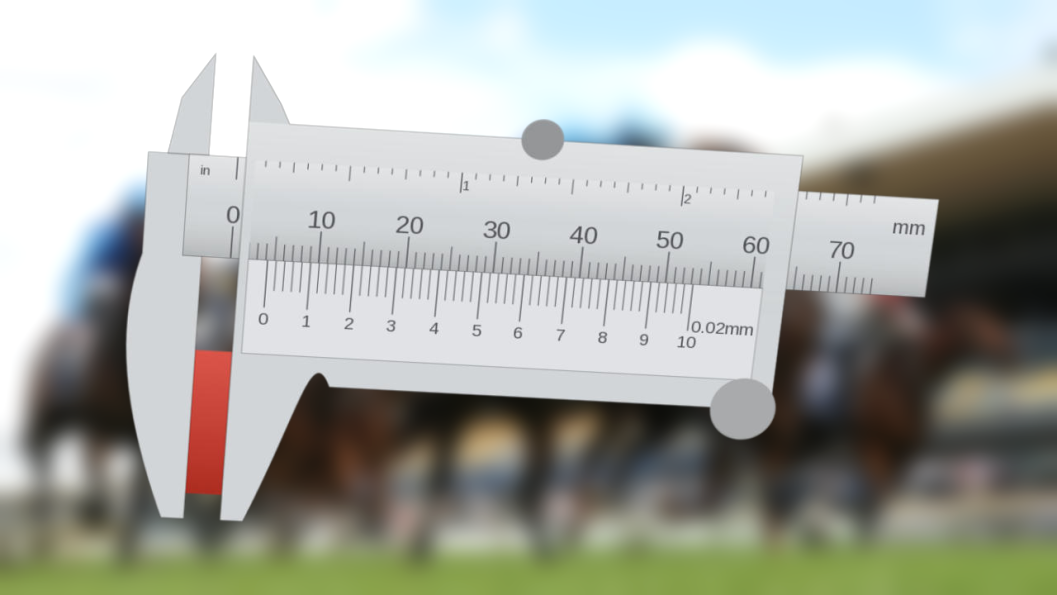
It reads 4.2 mm
